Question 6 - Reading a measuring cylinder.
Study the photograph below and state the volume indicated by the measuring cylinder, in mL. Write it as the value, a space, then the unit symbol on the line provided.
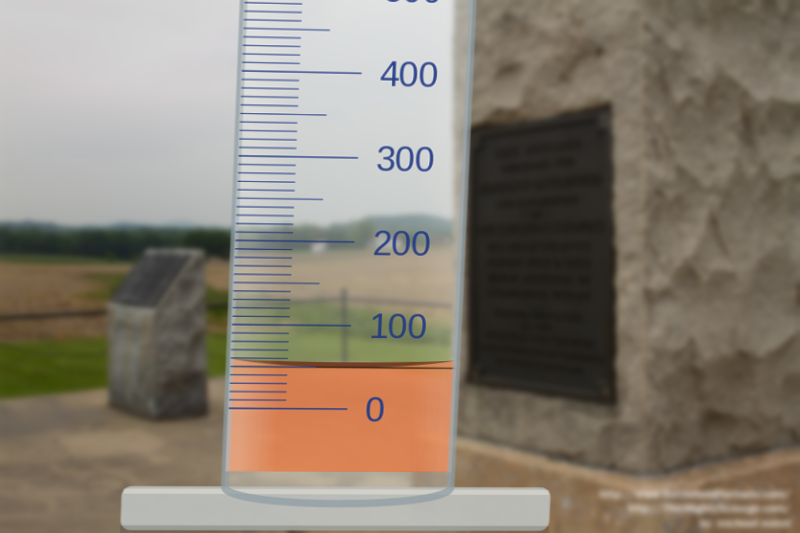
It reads 50 mL
